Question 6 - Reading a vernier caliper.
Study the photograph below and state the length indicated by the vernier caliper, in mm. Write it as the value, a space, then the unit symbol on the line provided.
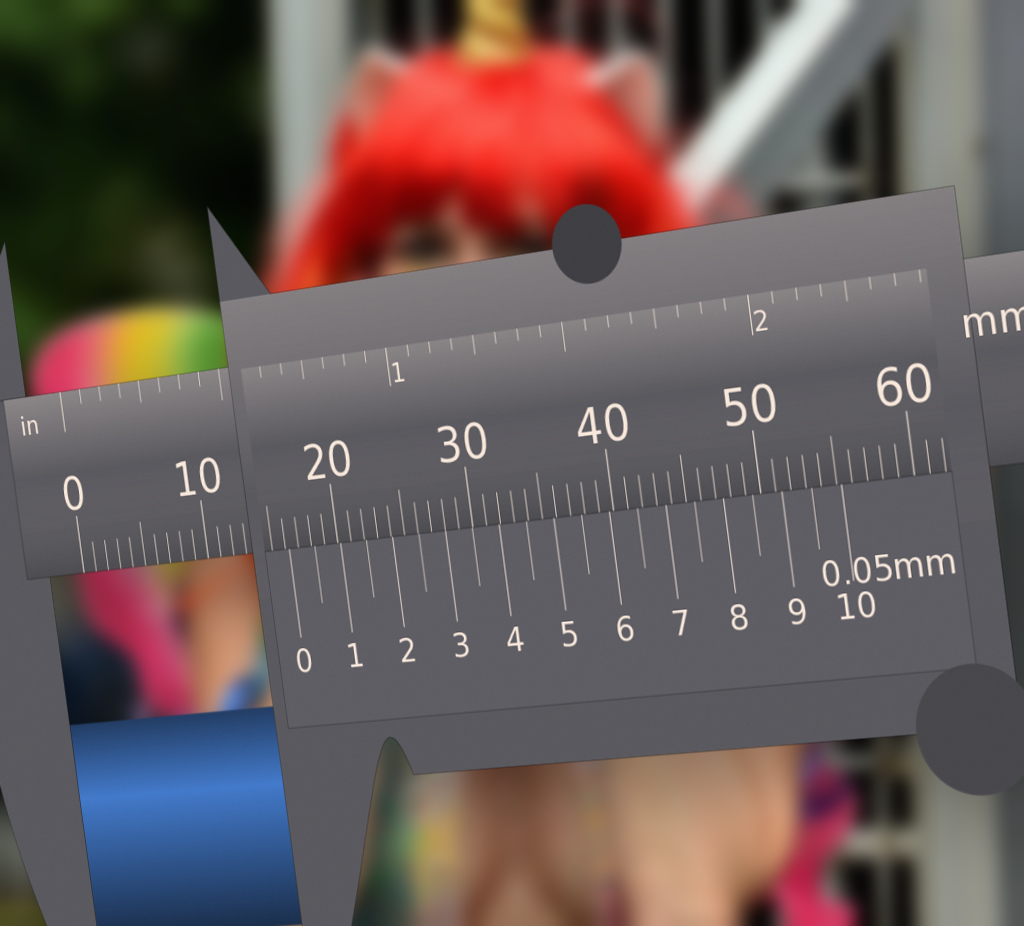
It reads 16.3 mm
